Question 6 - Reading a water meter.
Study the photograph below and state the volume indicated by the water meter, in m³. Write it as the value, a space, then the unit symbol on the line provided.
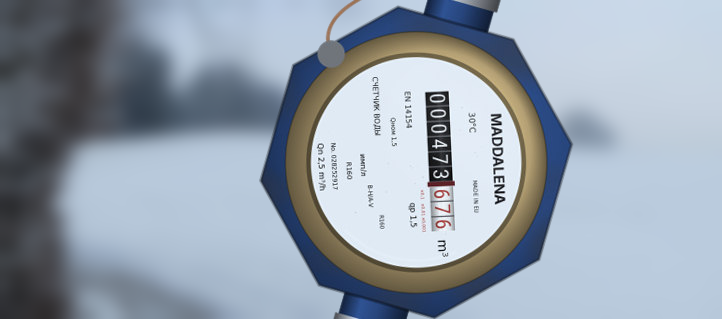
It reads 473.676 m³
